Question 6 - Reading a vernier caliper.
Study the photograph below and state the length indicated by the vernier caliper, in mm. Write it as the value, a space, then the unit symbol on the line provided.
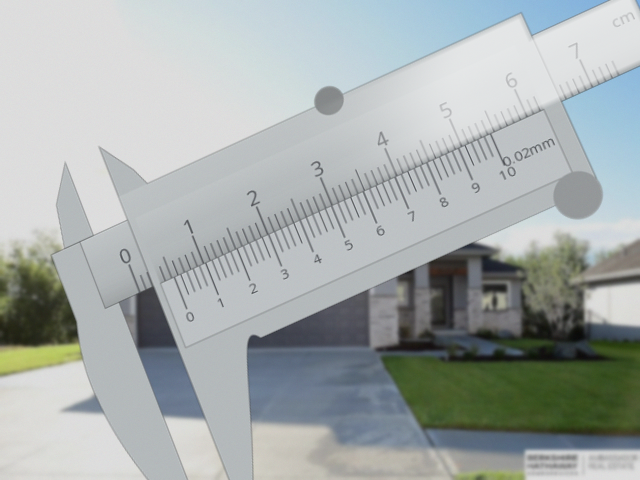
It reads 5.4 mm
